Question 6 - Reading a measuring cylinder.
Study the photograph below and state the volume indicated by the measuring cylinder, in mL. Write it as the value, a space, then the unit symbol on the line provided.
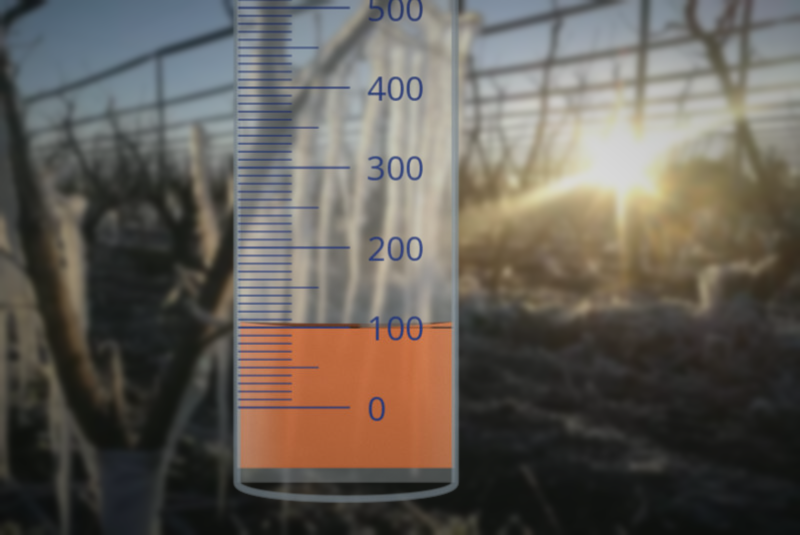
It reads 100 mL
